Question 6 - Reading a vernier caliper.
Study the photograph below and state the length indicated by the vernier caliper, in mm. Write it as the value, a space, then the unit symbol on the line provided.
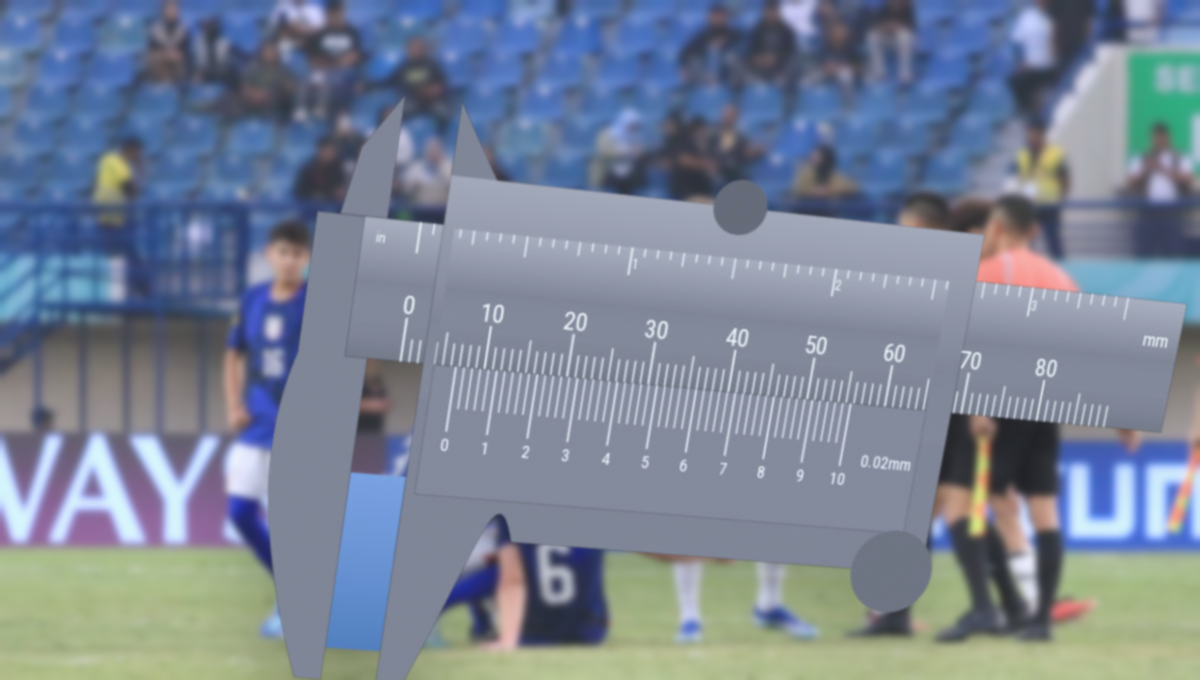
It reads 6.6 mm
